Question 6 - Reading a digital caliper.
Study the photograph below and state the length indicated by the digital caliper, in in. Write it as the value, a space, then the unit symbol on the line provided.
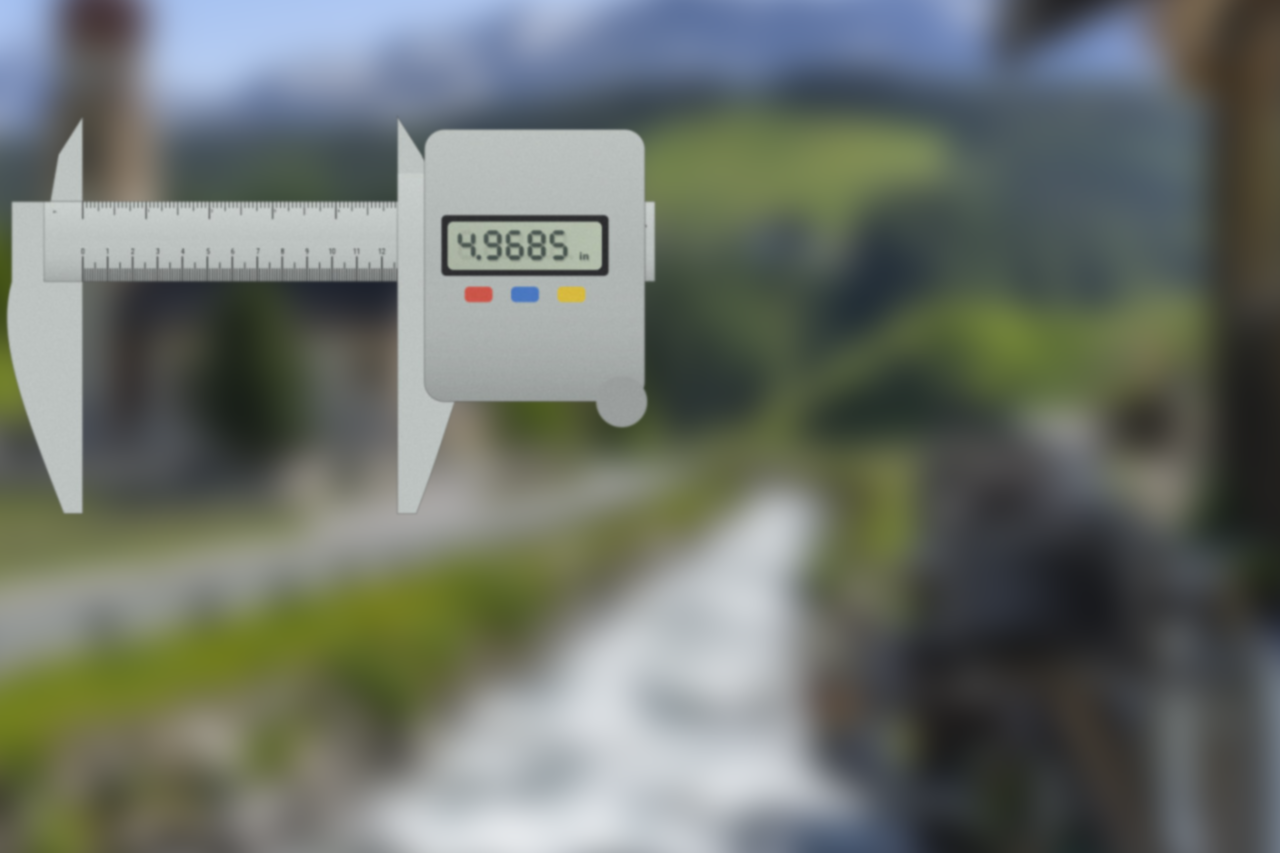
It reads 4.9685 in
